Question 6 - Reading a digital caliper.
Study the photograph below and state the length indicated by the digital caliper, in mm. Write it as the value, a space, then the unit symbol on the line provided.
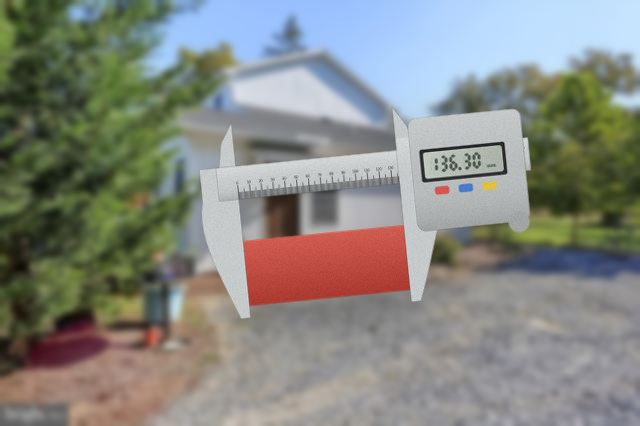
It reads 136.30 mm
